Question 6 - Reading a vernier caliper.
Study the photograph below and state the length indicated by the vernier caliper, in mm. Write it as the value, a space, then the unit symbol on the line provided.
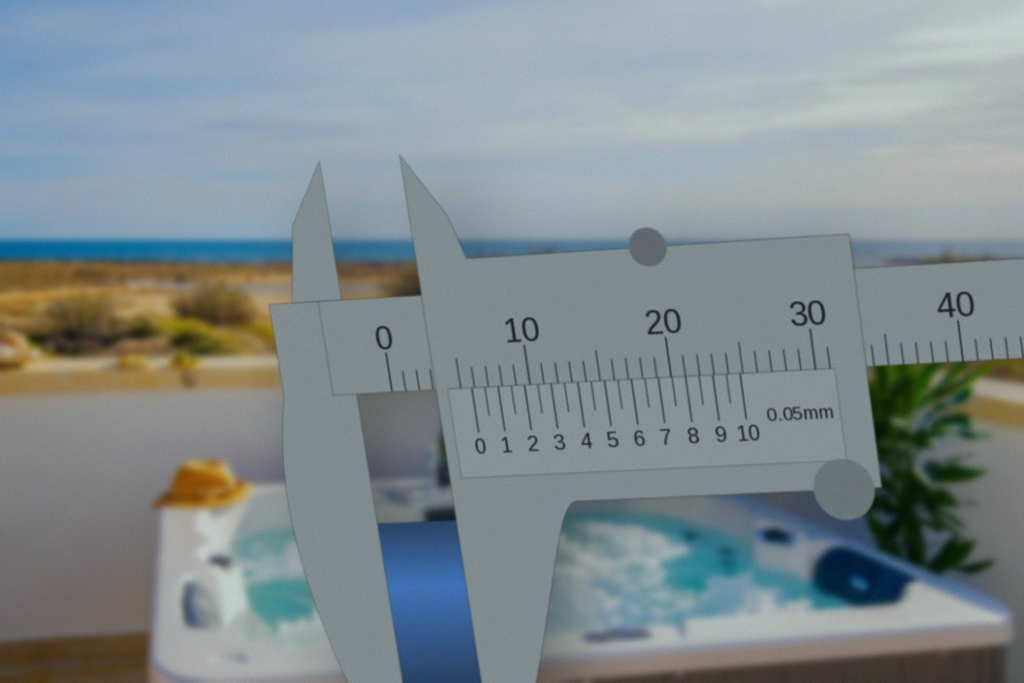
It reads 5.8 mm
